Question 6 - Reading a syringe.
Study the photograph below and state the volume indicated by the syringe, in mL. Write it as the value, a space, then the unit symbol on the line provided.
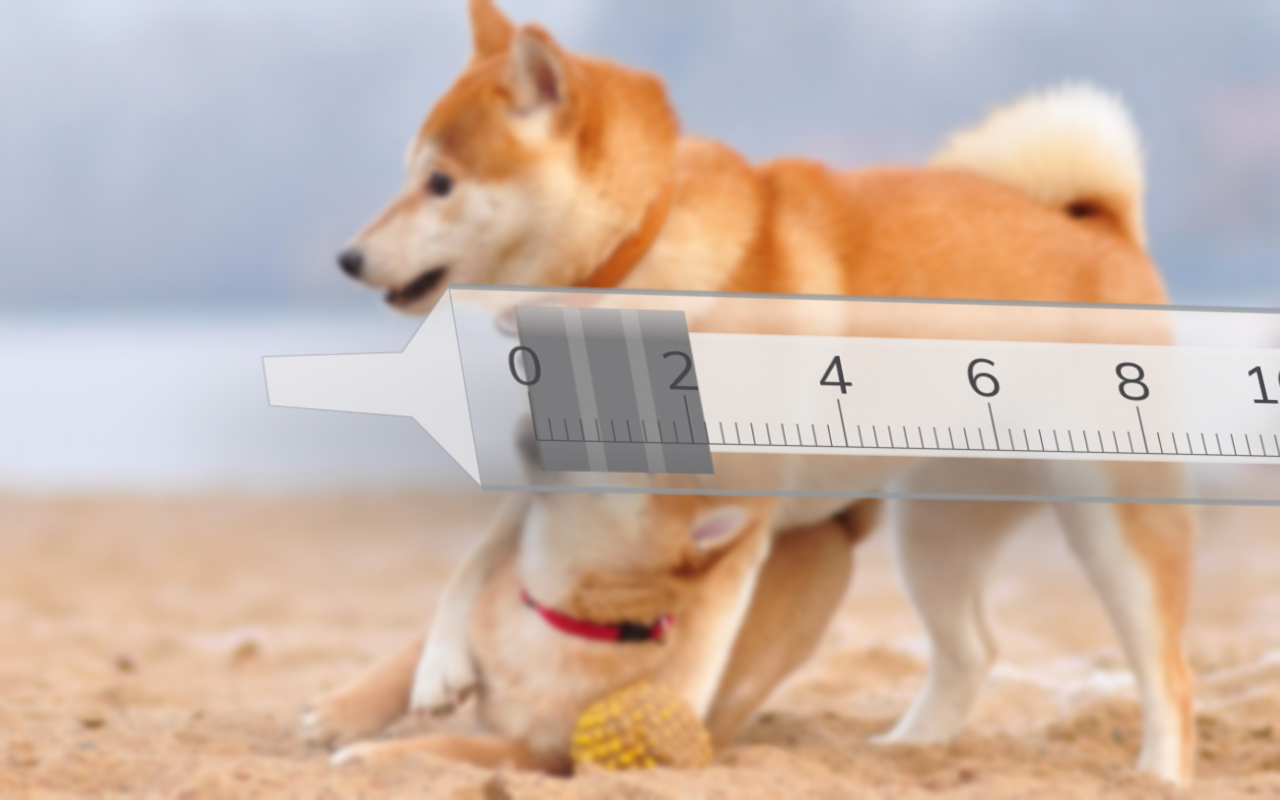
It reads 0 mL
